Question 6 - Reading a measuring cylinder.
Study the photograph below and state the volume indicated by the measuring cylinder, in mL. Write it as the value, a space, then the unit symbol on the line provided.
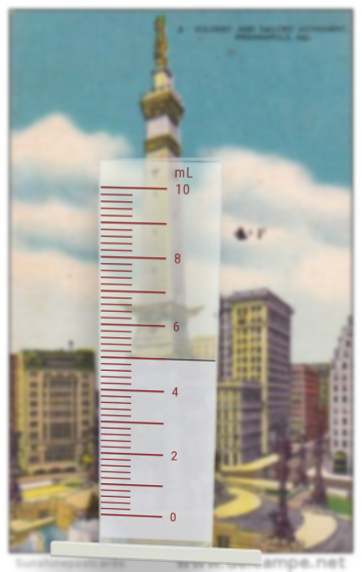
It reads 5 mL
